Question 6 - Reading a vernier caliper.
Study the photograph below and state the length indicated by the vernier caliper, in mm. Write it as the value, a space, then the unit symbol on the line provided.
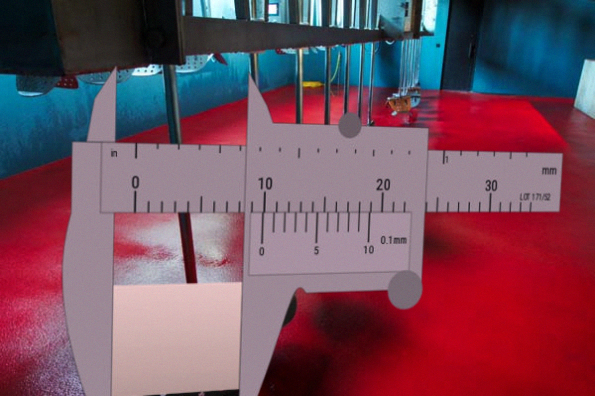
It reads 9.9 mm
